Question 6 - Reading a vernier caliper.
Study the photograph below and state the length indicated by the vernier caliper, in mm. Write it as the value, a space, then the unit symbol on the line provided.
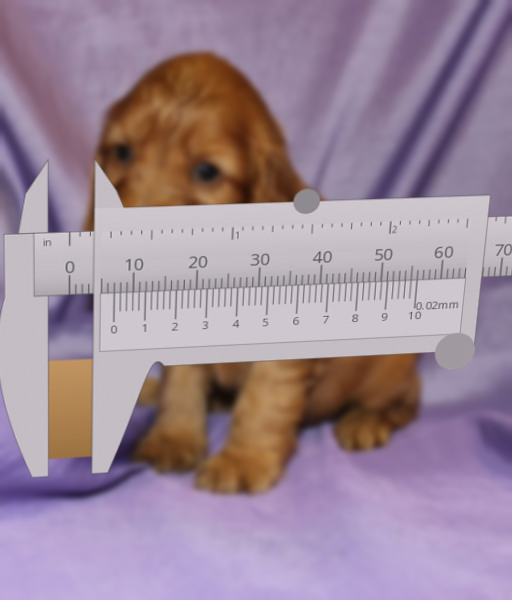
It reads 7.0 mm
